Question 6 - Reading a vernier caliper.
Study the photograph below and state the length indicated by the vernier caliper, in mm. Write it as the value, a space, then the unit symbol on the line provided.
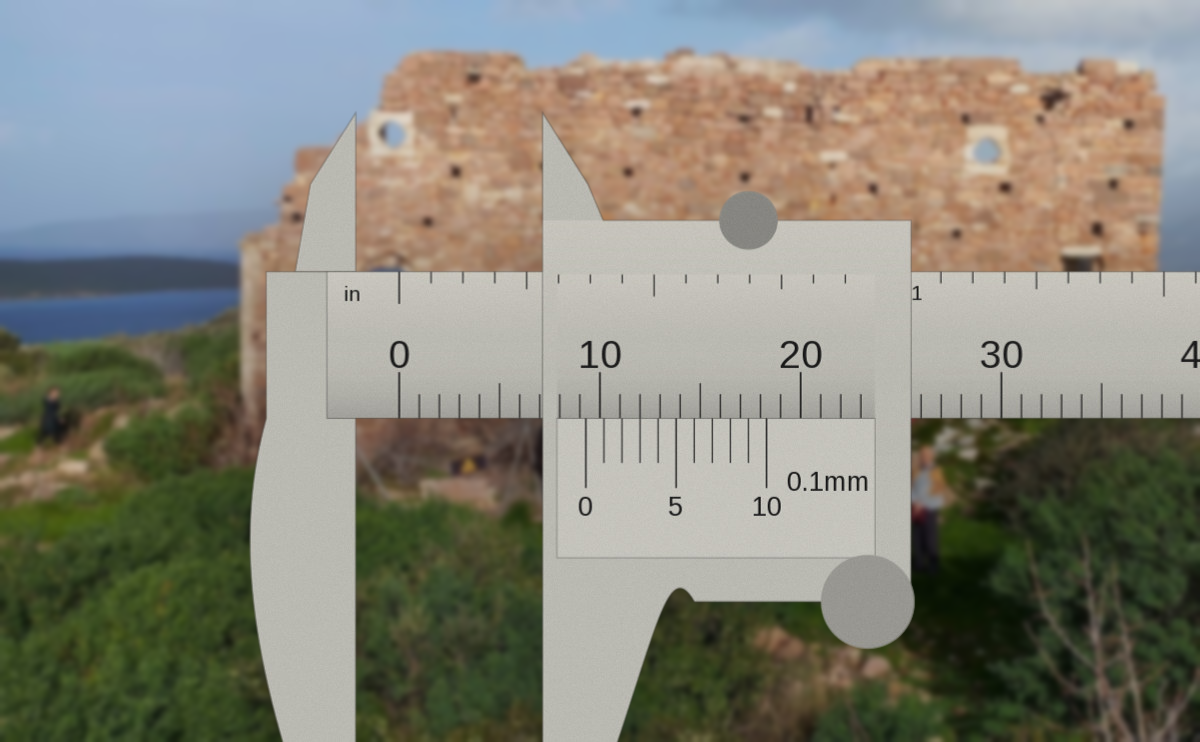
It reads 9.3 mm
